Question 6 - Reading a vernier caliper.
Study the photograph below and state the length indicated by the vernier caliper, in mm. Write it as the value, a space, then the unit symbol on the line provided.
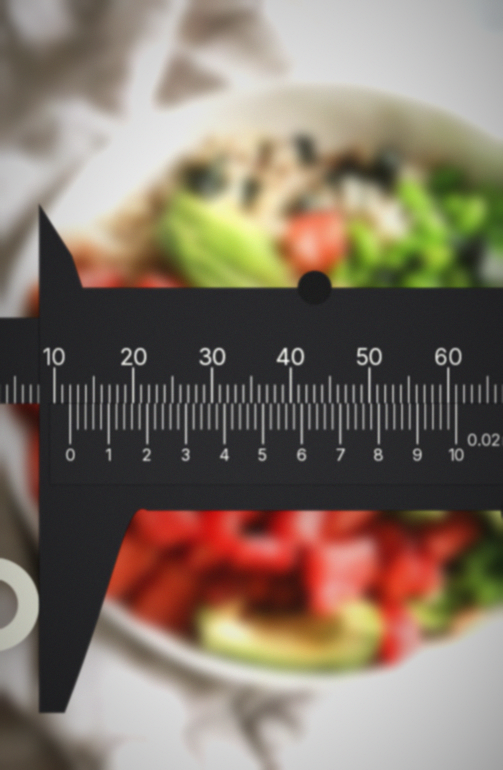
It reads 12.0 mm
